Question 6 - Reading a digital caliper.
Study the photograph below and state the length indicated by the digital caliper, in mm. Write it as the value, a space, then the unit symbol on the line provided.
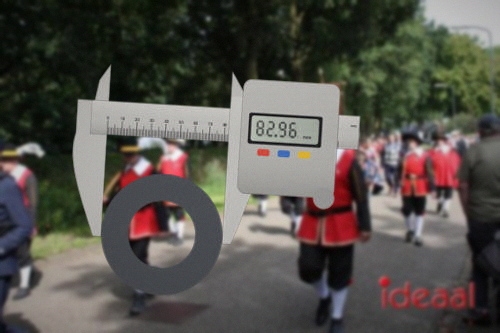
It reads 82.96 mm
